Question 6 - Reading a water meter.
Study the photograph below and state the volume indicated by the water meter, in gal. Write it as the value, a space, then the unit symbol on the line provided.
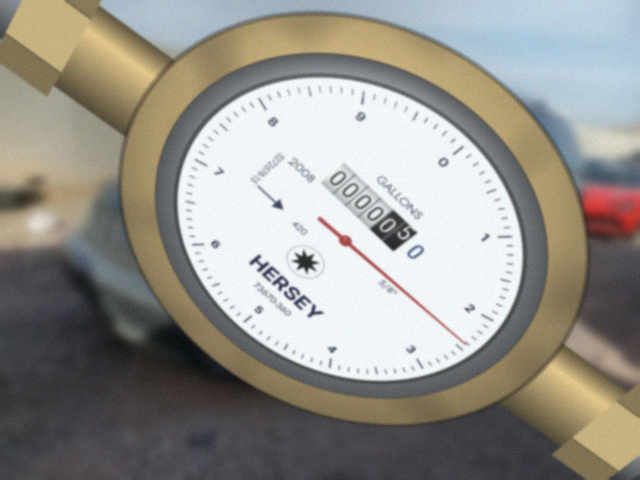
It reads 52.4 gal
